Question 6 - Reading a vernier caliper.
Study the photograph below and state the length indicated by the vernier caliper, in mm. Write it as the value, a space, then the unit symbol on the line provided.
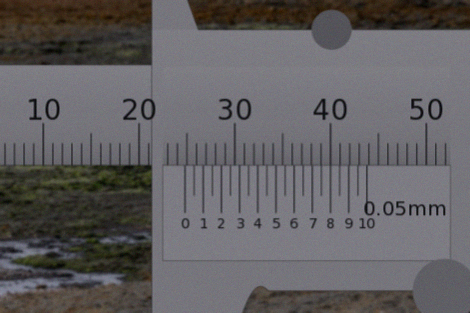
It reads 24.8 mm
